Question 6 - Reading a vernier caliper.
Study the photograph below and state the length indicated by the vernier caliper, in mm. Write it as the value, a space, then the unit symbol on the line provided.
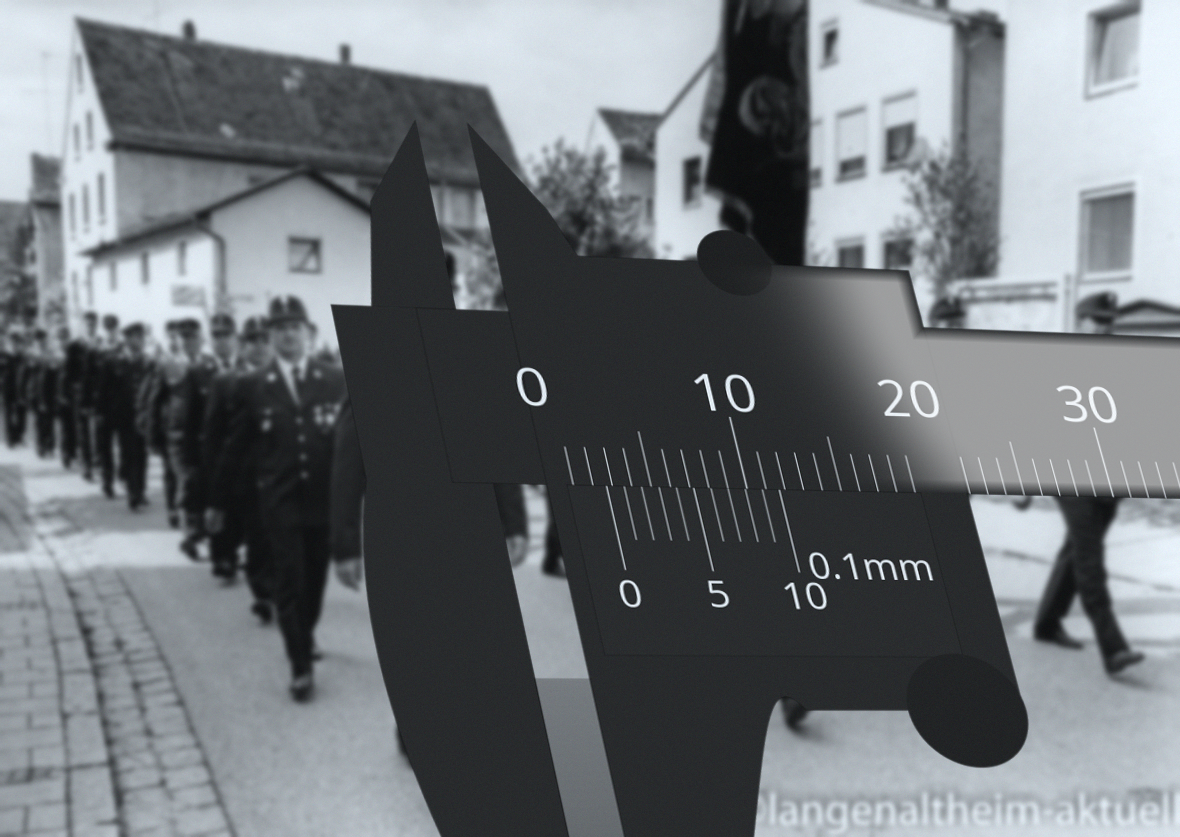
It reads 2.7 mm
